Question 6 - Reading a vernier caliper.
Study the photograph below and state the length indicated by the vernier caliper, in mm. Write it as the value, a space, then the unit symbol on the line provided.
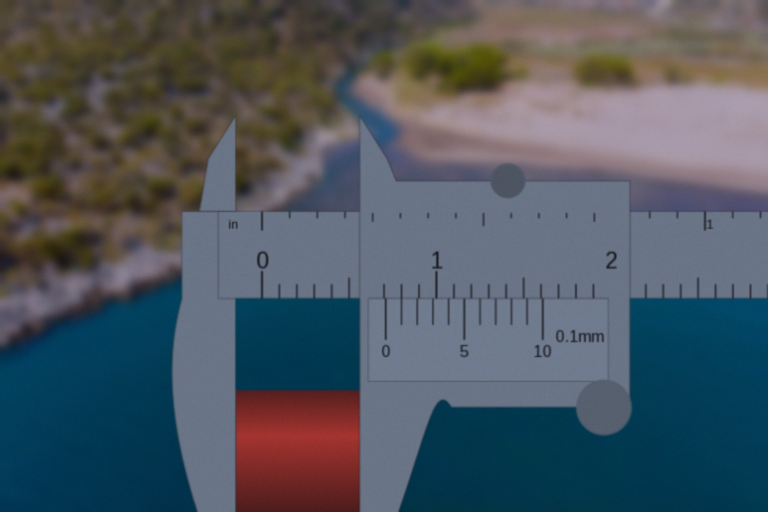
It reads 7.1 mm
